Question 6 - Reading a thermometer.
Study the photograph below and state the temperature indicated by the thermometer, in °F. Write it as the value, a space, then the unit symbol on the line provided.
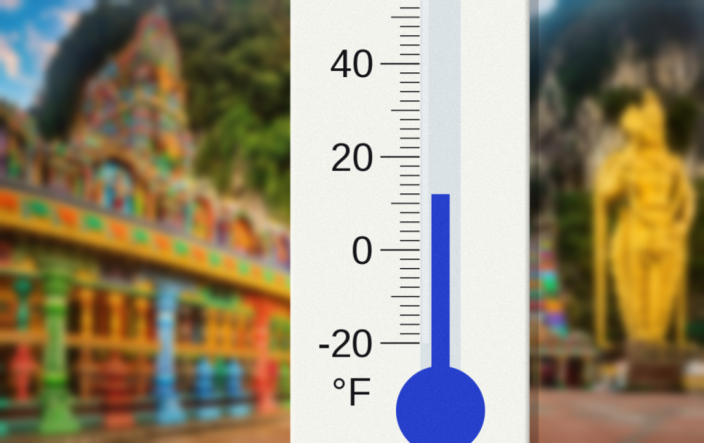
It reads 12 °F
